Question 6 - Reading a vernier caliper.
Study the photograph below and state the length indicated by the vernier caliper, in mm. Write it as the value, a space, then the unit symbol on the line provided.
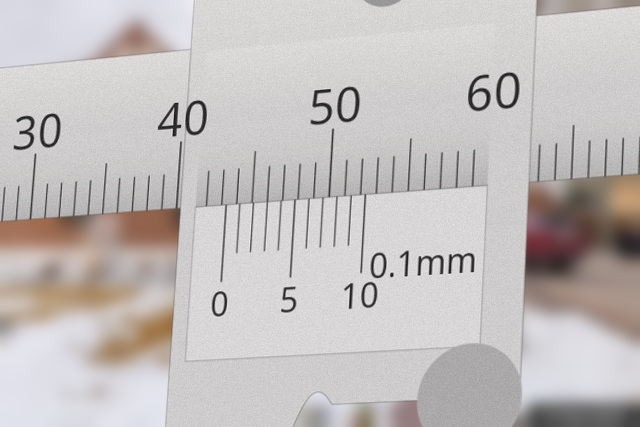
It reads 43.3 mm
